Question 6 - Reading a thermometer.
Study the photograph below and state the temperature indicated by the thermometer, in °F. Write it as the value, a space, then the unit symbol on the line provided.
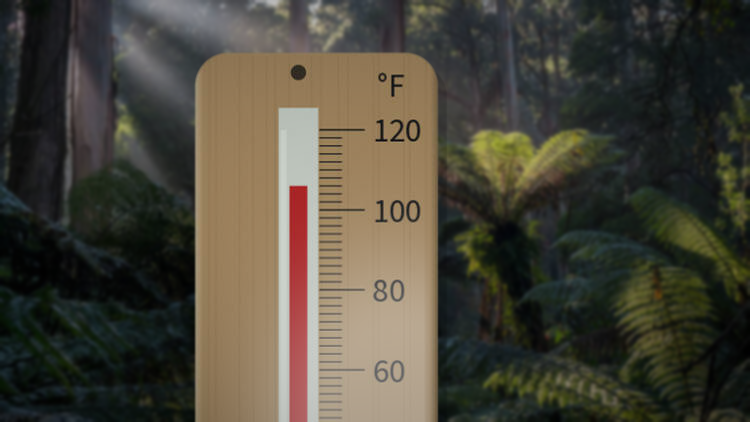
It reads 106 °F
